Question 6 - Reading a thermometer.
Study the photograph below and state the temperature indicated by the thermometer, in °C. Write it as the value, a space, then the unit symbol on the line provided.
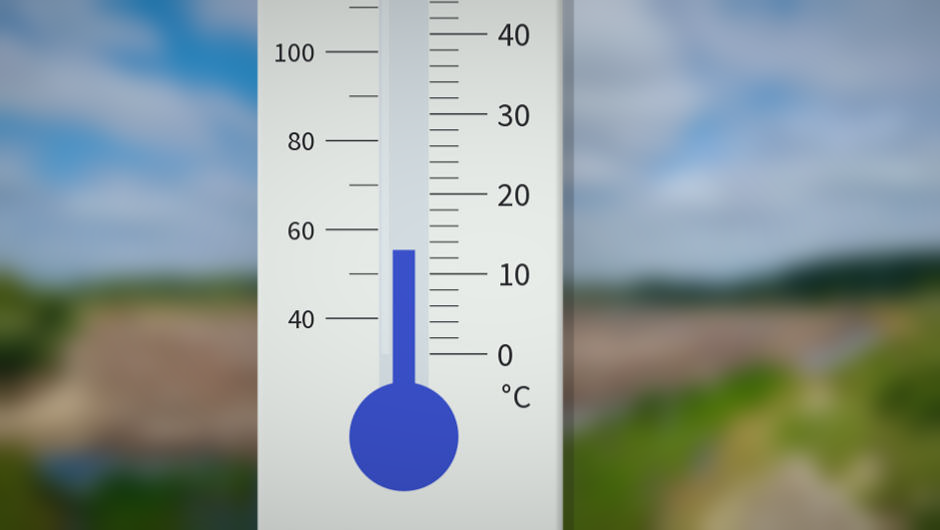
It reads 13 °C
